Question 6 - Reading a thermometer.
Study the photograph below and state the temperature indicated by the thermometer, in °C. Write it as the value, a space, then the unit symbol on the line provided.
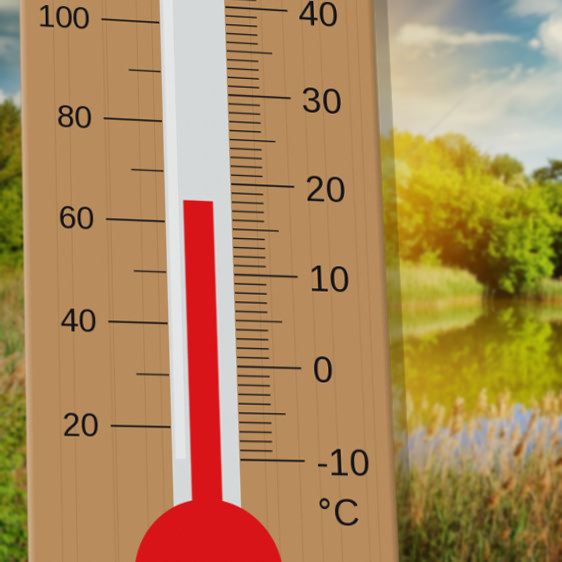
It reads 18 °C
